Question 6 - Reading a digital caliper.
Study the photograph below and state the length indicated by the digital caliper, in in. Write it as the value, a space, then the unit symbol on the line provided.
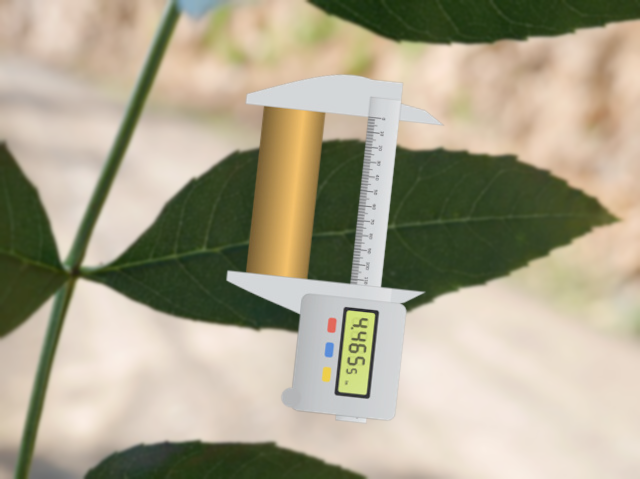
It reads 4.4655 in
